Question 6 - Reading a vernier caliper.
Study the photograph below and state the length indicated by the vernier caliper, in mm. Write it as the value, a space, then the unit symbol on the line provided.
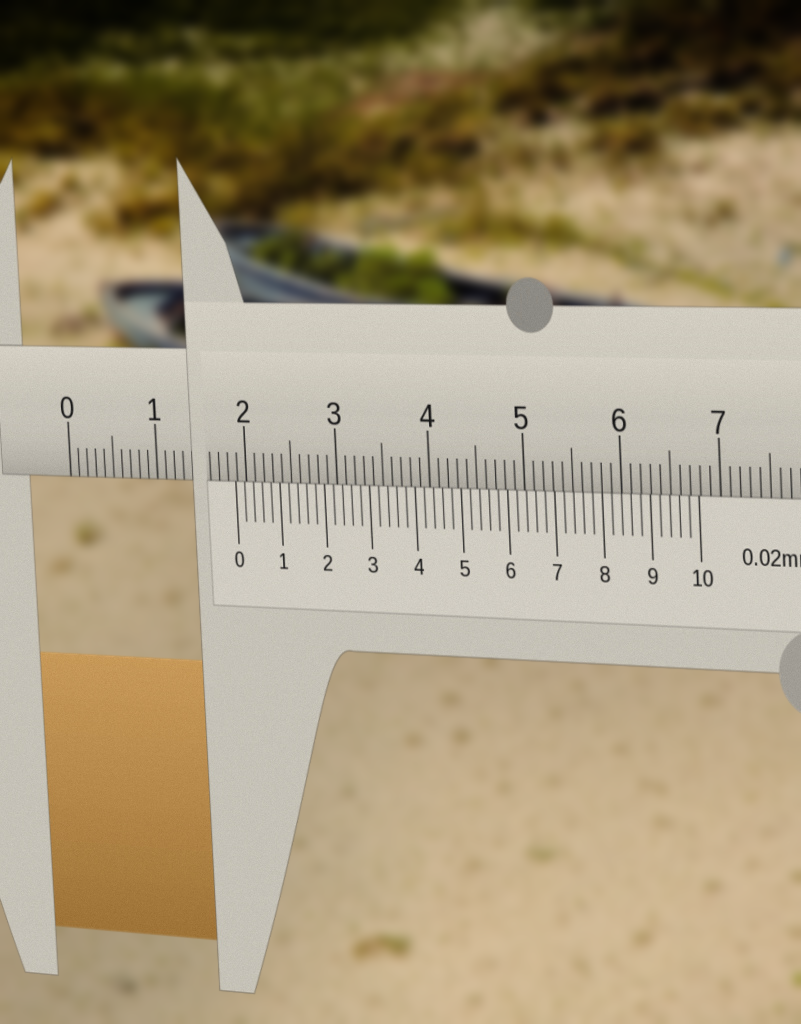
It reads 18.8 mm
